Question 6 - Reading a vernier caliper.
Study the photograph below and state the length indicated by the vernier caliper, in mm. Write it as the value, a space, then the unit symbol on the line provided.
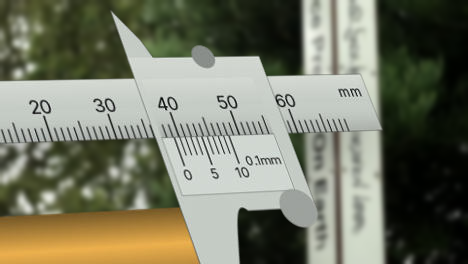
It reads 39.2 mm
